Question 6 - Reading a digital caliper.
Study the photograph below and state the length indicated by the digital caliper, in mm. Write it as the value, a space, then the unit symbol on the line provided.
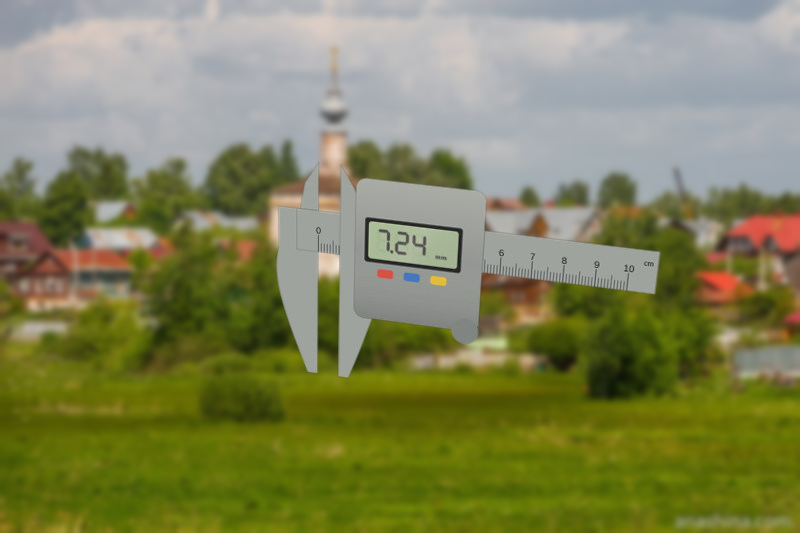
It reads 7.24 mm
